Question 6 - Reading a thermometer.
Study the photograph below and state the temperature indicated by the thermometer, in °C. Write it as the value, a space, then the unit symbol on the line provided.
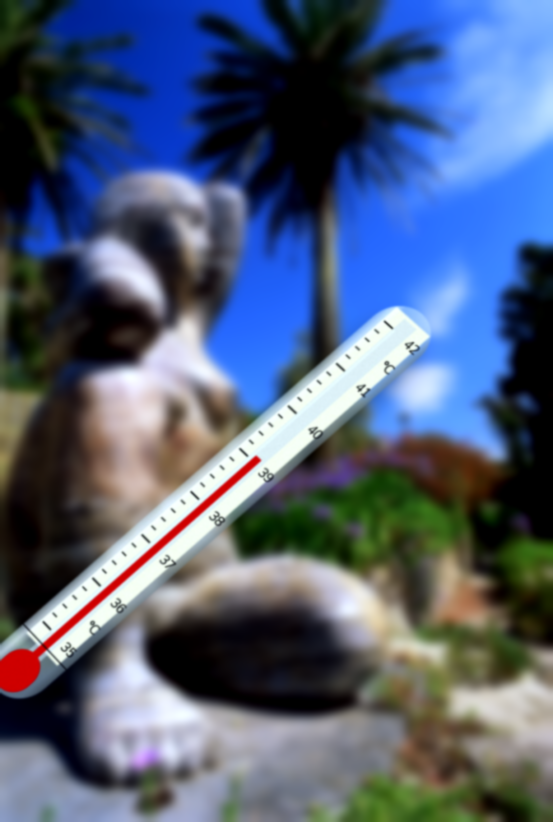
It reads 39.1 °C
